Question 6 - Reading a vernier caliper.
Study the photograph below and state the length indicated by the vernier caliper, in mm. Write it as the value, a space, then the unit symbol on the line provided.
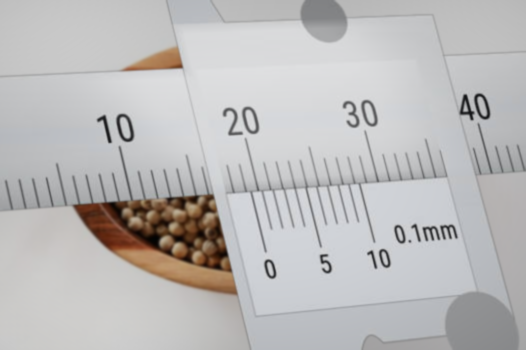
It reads 19.4 mm
